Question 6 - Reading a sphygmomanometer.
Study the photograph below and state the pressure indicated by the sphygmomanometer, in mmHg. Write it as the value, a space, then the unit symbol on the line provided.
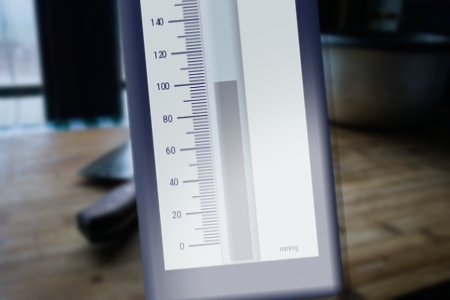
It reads 100 mmHg
